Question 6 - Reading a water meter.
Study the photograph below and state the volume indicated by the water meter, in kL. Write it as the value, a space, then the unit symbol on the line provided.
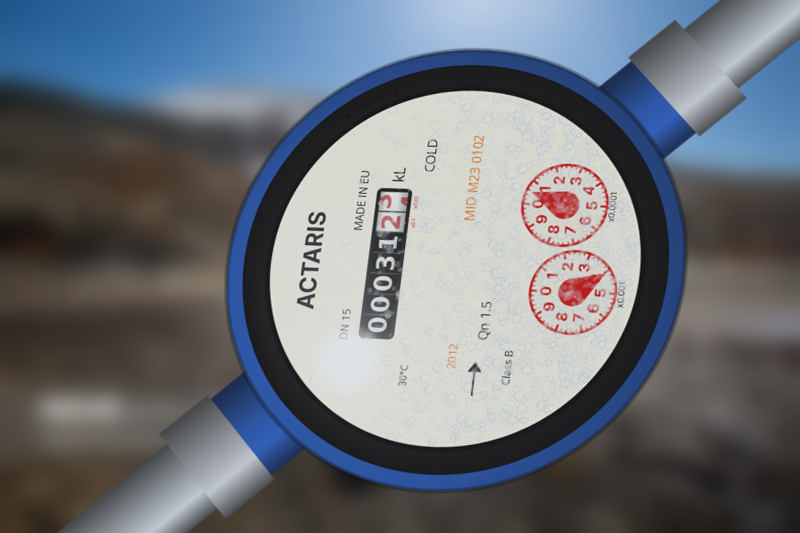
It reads 31.2340 kL
